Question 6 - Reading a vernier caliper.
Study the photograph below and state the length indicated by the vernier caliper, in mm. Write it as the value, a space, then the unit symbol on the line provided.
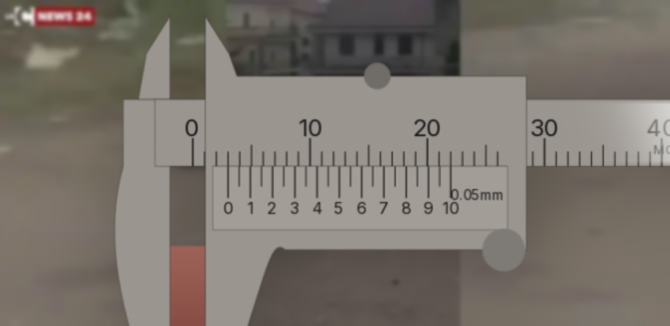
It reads 3.0 mm
